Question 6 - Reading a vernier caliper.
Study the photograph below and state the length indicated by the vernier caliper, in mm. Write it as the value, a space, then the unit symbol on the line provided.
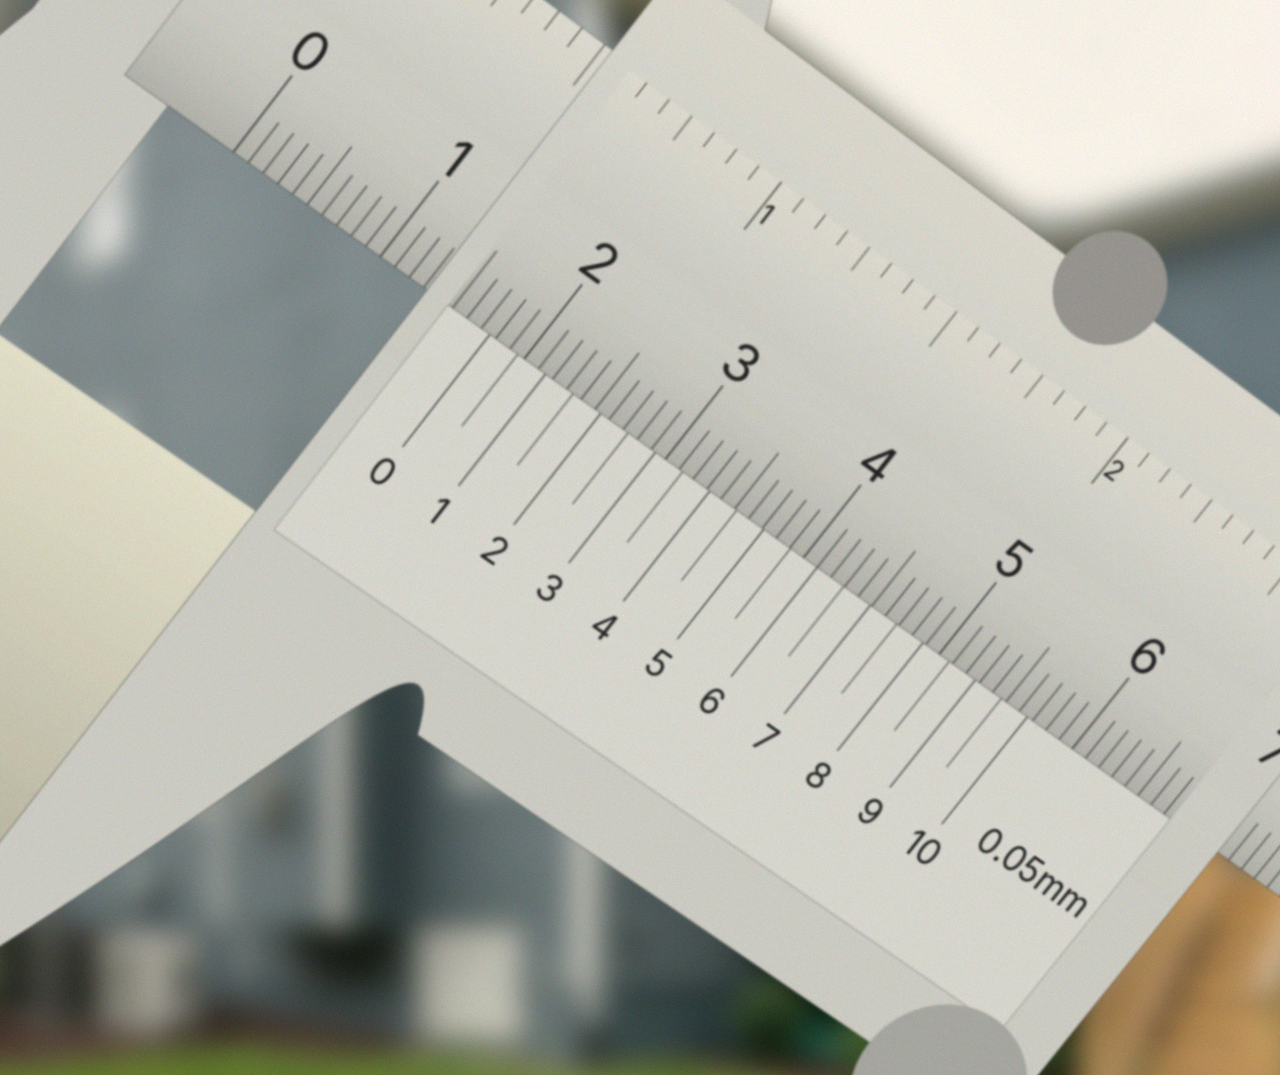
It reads 17.6 mm
